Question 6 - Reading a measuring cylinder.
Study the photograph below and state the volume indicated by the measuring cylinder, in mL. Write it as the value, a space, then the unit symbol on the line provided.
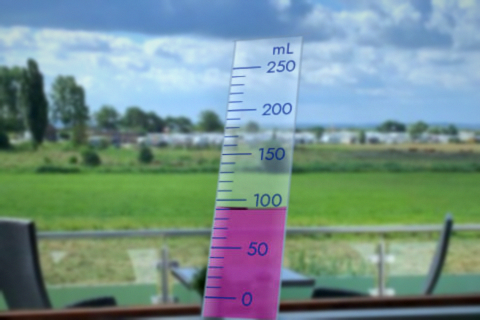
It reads 90 mL
